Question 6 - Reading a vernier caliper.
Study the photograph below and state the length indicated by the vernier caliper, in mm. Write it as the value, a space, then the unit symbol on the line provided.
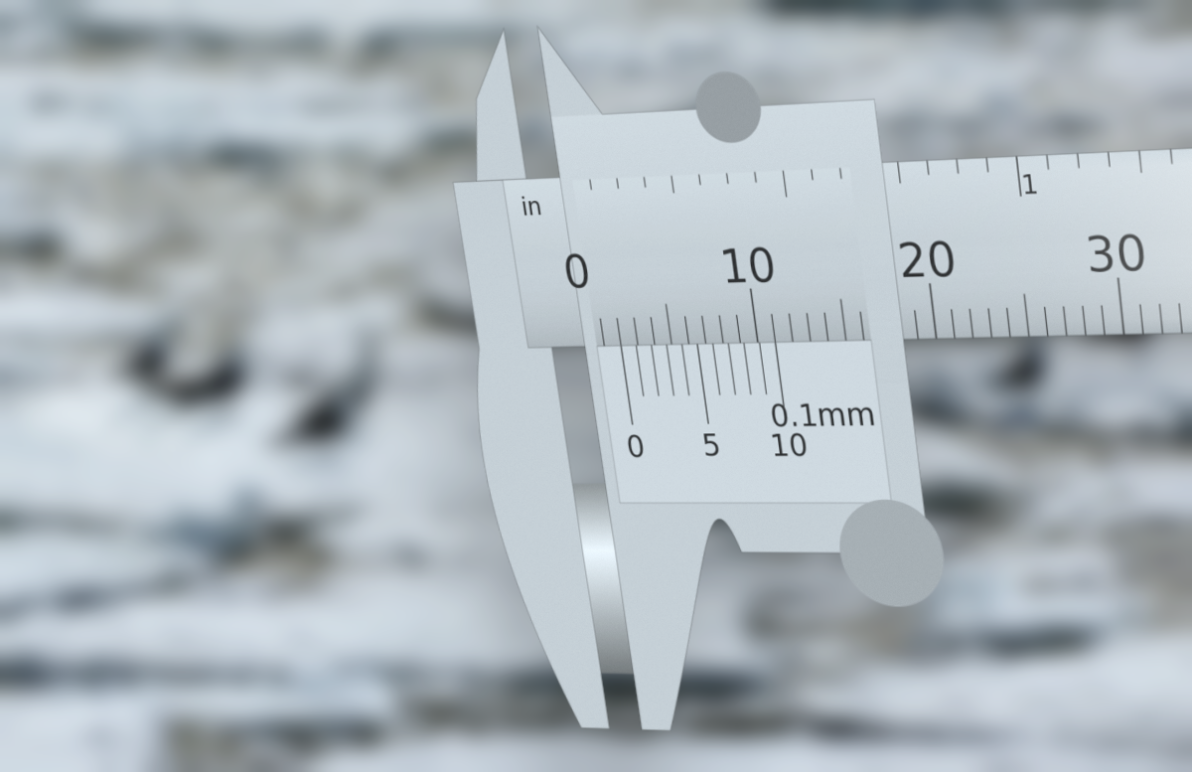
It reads 2.0 mm
